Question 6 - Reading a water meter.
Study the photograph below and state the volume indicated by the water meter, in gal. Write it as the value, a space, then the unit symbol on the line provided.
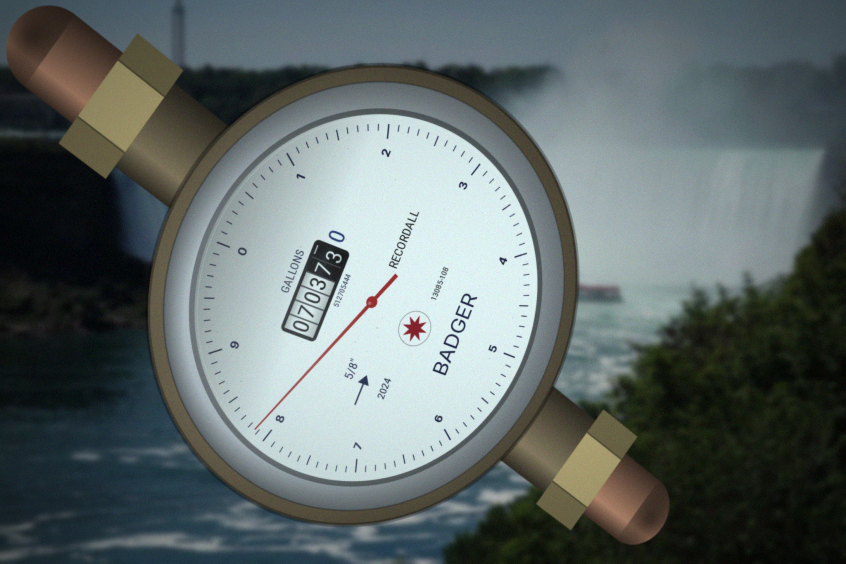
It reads 703728.1 gal
